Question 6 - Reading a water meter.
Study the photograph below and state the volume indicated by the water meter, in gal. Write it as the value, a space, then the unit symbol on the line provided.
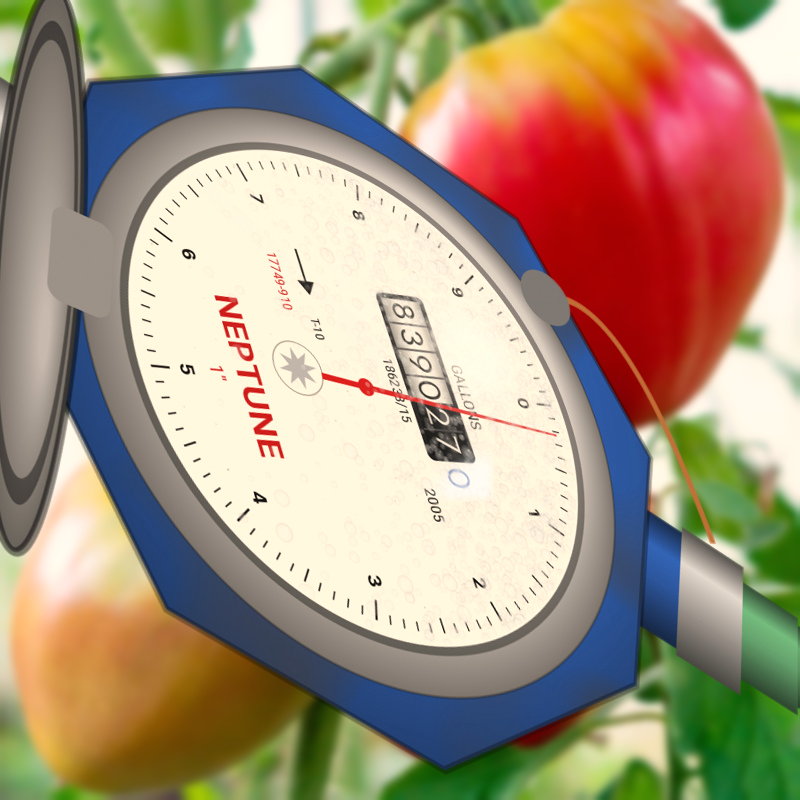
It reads 8390270.2 gal
